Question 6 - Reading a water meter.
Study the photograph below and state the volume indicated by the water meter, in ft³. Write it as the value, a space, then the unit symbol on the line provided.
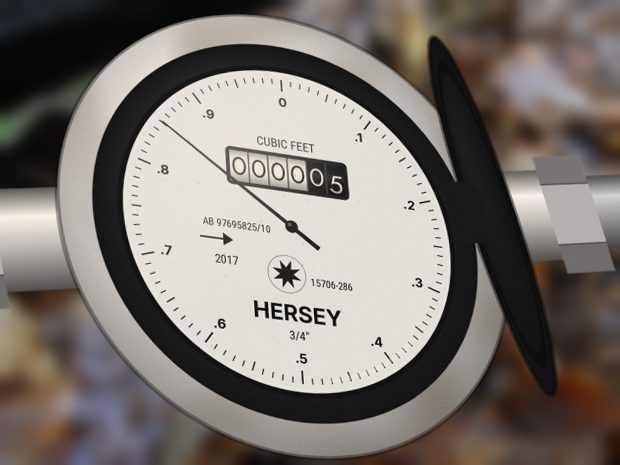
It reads 4.85 ft³
